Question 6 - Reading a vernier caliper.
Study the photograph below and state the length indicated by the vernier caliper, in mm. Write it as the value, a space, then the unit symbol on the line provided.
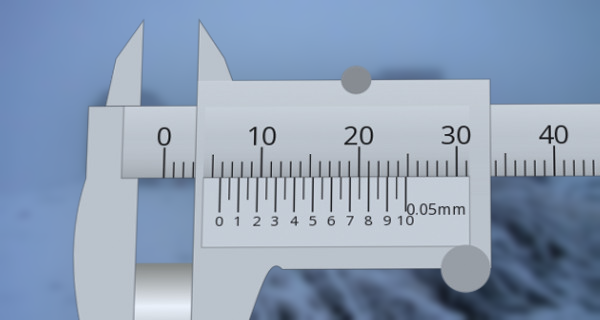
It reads 5.8 mm
